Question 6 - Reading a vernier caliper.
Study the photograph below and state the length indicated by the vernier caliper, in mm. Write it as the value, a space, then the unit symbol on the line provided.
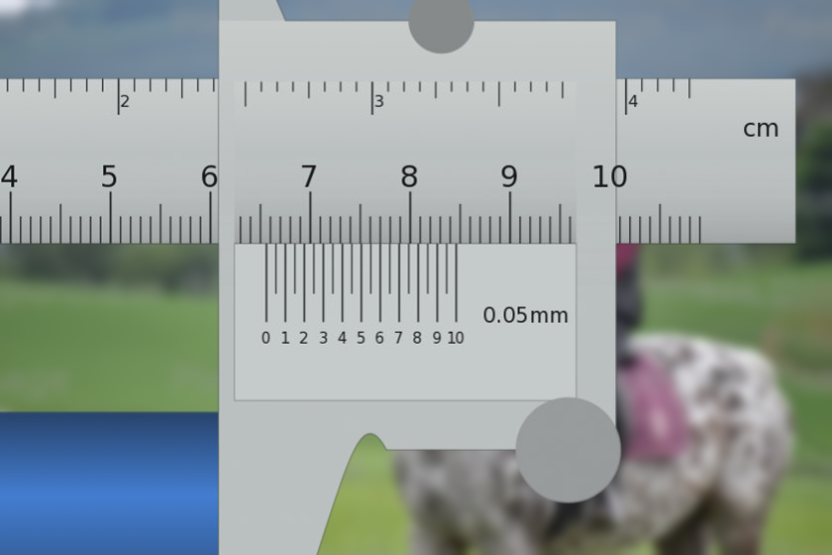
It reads 65.6 mm
